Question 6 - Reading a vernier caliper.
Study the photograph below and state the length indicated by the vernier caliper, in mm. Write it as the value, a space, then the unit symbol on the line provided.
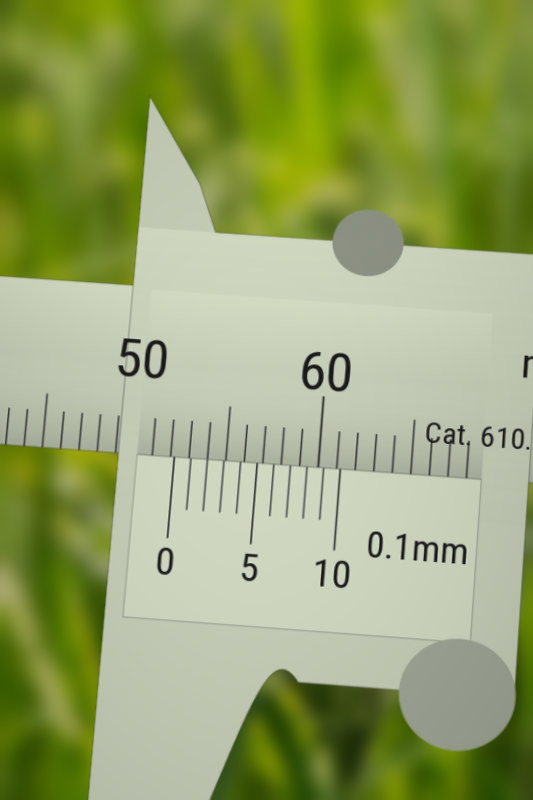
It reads 52.2 mm
